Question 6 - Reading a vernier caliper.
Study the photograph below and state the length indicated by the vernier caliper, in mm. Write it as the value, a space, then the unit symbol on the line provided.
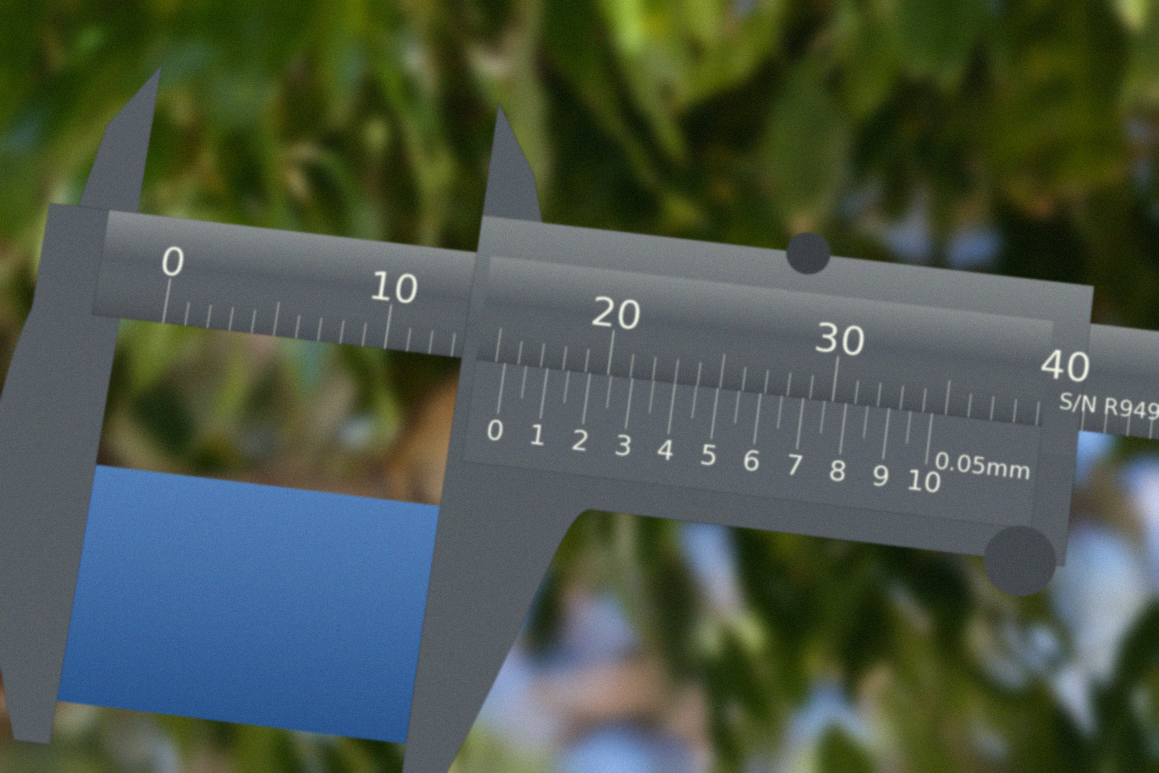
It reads 15.4 mm
